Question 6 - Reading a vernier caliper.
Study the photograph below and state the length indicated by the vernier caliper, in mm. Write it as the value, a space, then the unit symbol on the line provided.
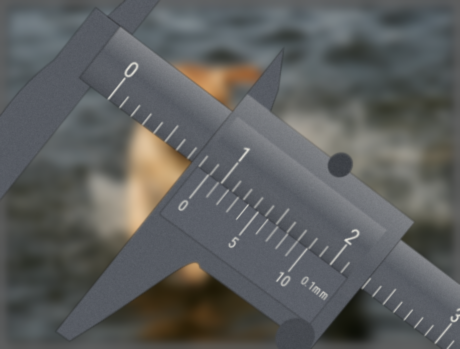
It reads 8.9 mm
